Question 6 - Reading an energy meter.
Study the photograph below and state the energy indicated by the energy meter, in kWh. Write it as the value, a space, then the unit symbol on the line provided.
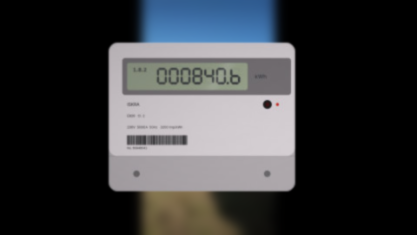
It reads 840.6 kWh
